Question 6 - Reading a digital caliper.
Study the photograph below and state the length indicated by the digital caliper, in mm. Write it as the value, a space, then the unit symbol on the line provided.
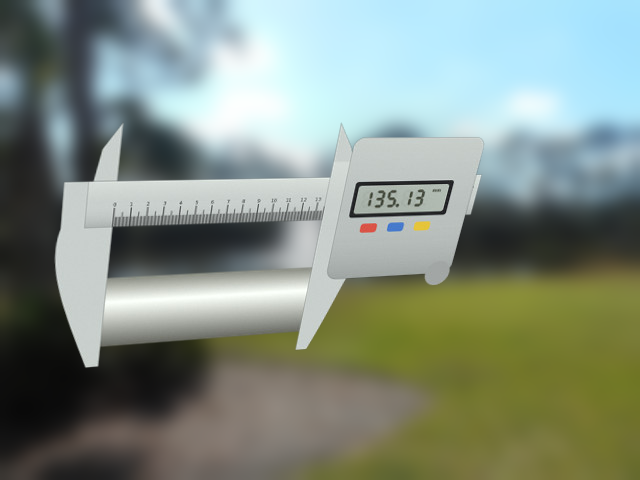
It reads 135.13 mm
